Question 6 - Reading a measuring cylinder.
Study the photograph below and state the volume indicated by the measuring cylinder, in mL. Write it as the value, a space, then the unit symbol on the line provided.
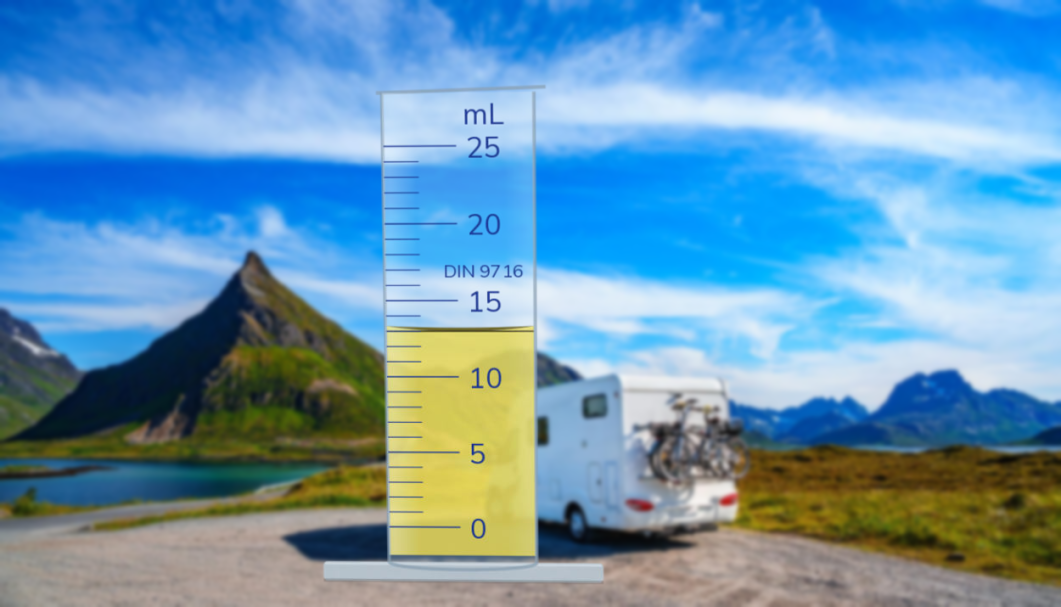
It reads 13 mL
